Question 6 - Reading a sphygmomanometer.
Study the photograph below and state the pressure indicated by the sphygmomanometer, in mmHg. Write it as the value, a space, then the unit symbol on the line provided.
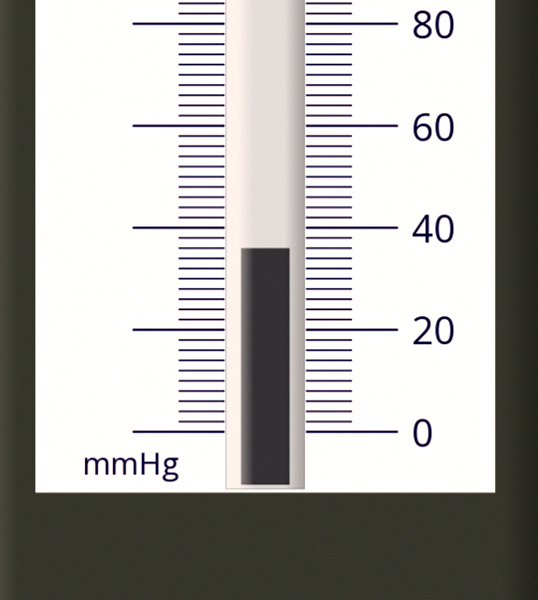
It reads 36 mmHg
